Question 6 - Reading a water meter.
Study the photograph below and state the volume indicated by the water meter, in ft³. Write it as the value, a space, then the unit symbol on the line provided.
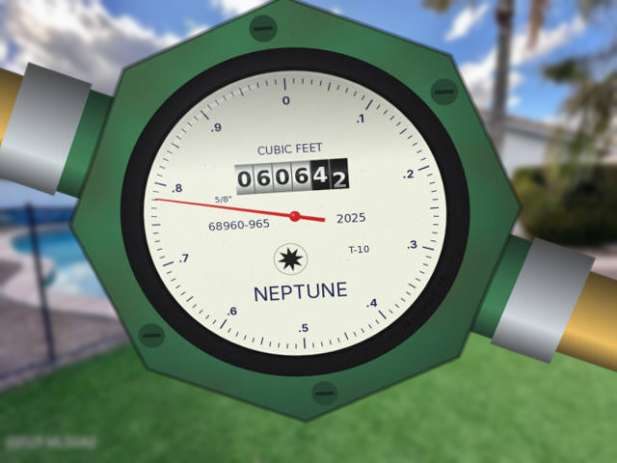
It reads 60641.78 ft³
